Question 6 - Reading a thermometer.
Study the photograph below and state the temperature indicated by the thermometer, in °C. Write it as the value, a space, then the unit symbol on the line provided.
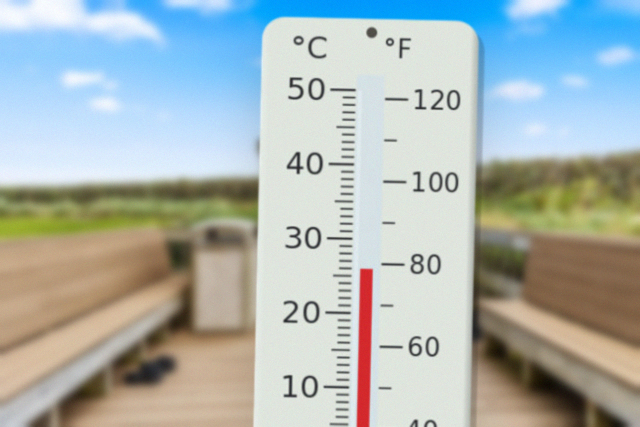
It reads 26 °C
